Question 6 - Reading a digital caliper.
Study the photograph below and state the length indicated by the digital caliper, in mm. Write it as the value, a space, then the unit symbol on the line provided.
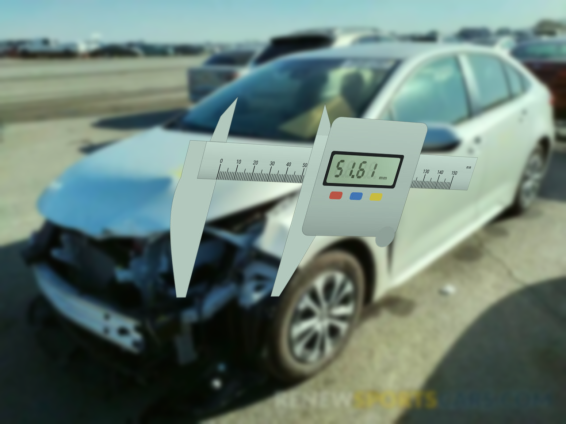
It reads 51.61 mm
